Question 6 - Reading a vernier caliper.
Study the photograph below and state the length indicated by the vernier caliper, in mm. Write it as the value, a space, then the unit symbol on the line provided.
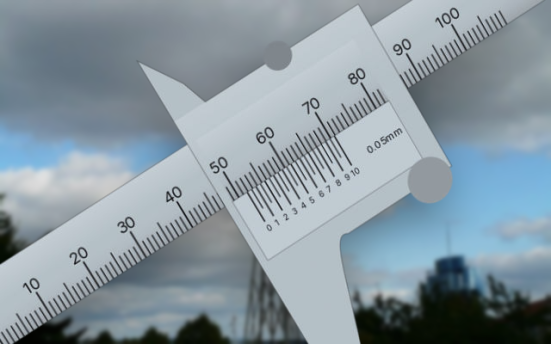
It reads 51.8 mm
